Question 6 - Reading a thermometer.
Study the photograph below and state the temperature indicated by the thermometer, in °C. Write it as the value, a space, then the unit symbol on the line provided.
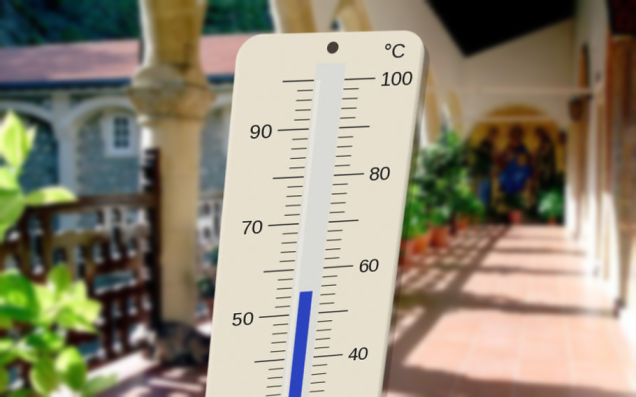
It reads 55 °C
